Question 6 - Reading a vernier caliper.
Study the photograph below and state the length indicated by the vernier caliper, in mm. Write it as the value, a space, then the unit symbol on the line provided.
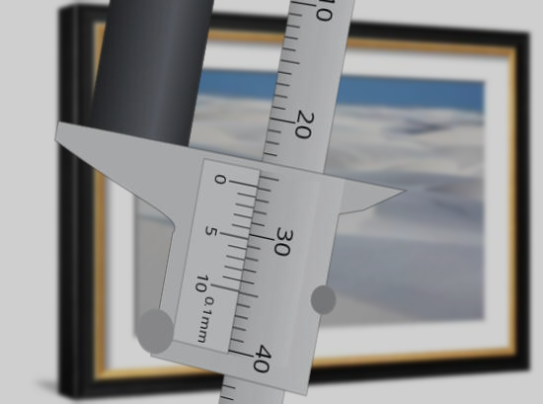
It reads 25.9 mm
